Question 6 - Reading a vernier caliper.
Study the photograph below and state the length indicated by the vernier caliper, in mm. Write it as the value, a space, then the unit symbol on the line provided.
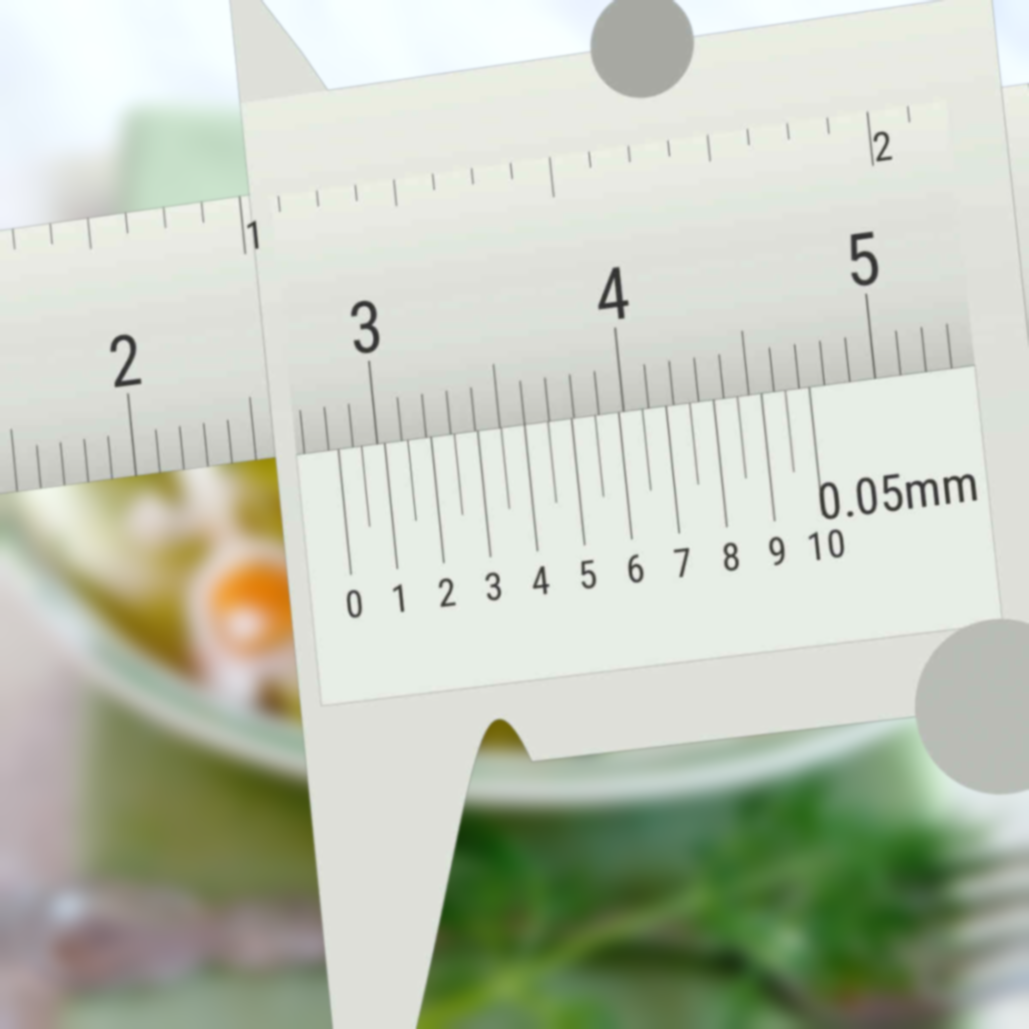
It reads 28.4 mm
